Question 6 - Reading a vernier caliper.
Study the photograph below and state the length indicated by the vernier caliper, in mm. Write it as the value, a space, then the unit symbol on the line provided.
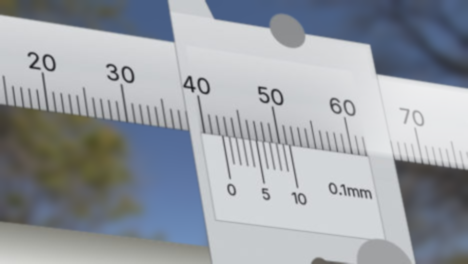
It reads 42.4 mm
